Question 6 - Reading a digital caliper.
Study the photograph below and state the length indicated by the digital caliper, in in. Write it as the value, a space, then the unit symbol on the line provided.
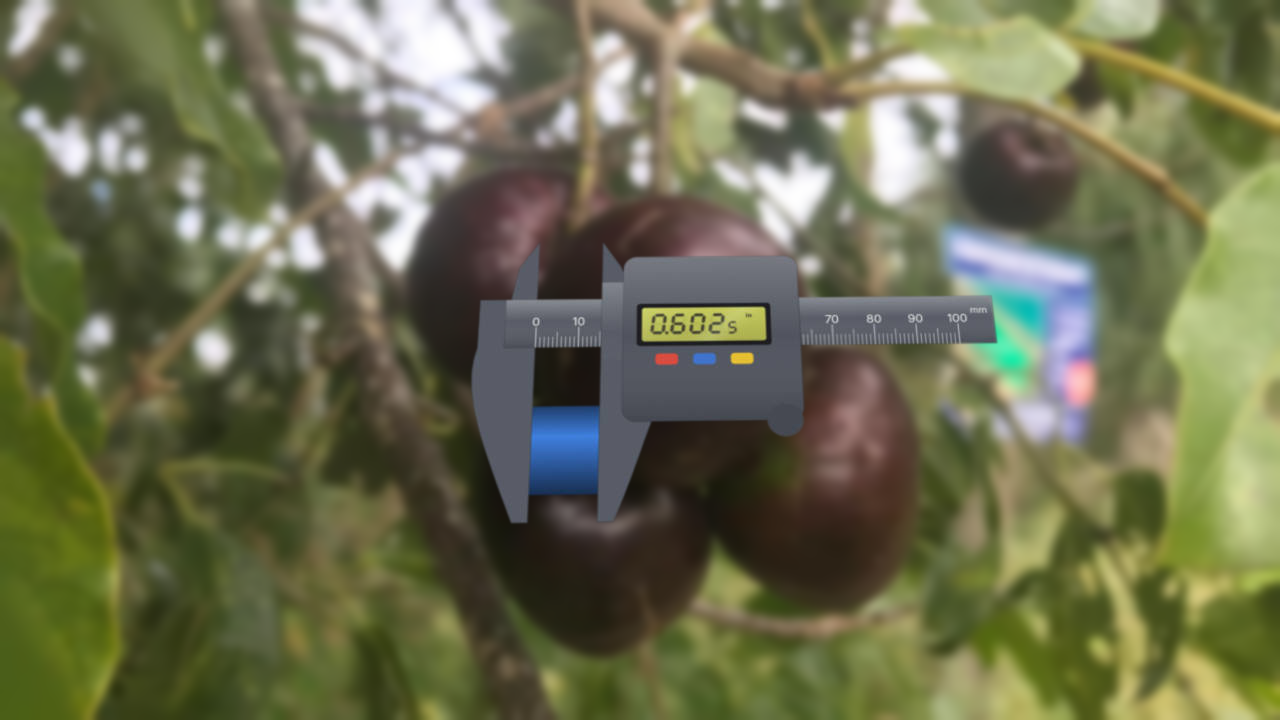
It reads 0.6025 in
